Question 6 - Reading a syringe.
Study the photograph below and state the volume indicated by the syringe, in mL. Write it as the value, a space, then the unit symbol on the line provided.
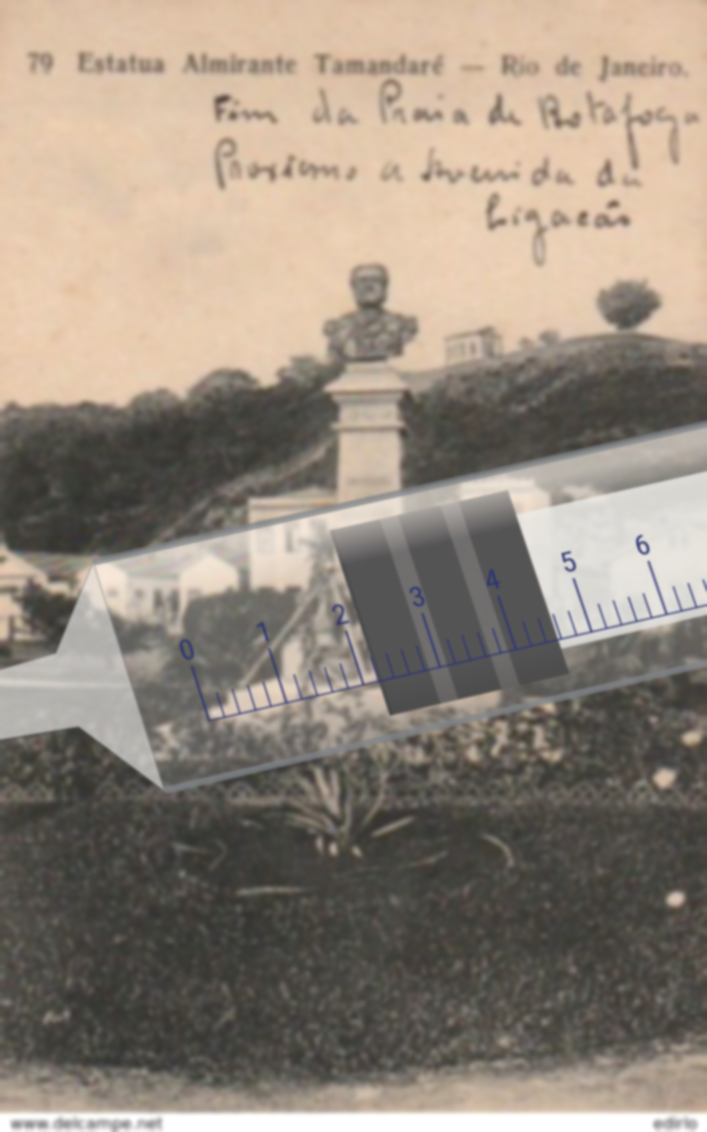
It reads 2.2 mL
